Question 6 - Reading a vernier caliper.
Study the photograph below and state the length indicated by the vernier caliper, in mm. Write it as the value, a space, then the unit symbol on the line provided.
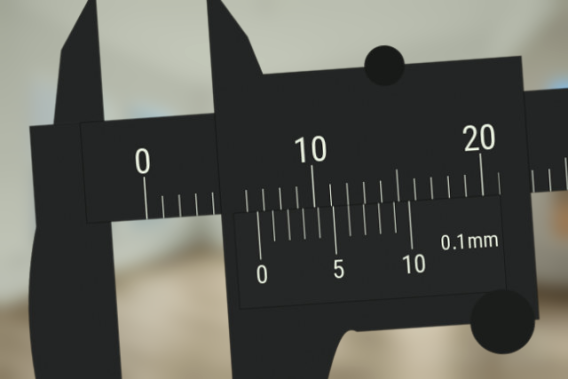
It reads 6.6 mm
